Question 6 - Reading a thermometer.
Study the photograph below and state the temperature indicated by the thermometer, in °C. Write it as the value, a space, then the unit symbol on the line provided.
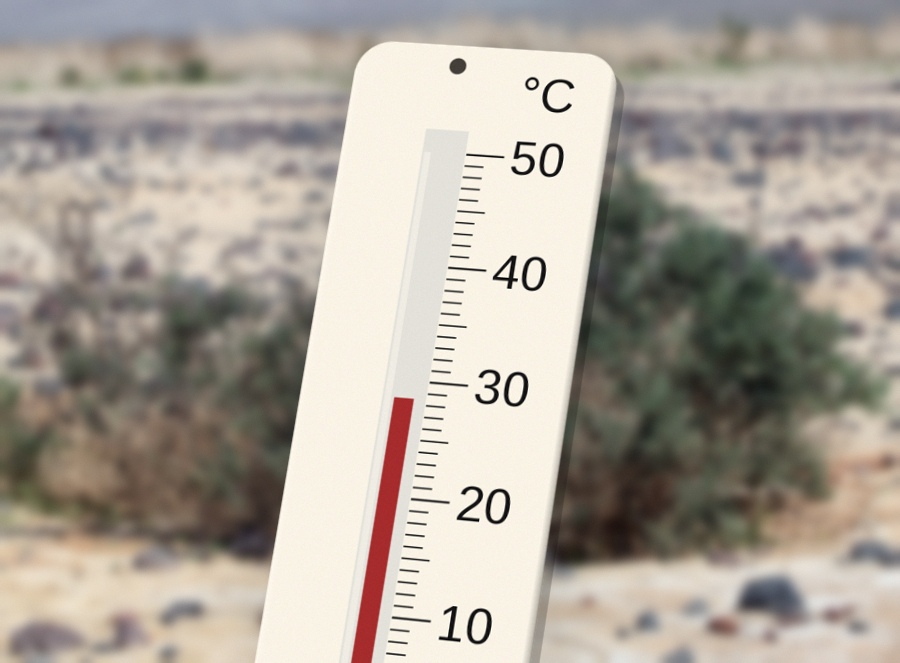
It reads 28.5 °C
